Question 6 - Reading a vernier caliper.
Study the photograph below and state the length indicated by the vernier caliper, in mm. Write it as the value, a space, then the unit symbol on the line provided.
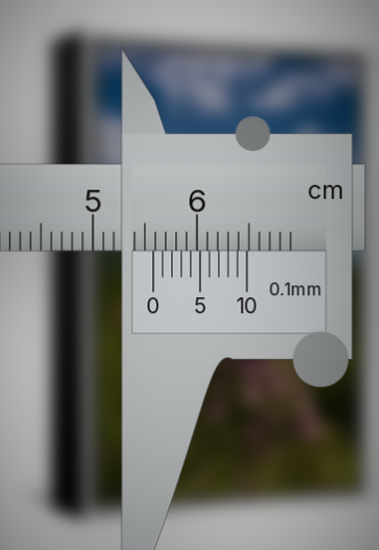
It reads 55.8 mm
